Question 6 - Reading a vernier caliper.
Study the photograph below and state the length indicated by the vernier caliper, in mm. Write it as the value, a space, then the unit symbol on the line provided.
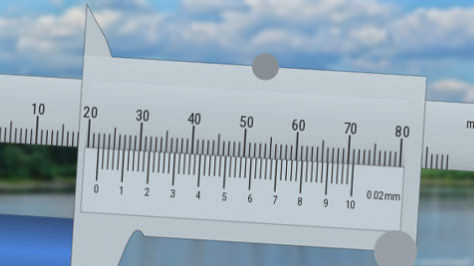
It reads 22.0 mm
